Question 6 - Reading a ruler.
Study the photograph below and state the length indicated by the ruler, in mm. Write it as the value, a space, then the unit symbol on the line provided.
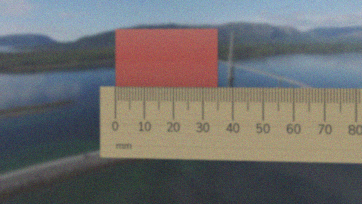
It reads 35 mm
